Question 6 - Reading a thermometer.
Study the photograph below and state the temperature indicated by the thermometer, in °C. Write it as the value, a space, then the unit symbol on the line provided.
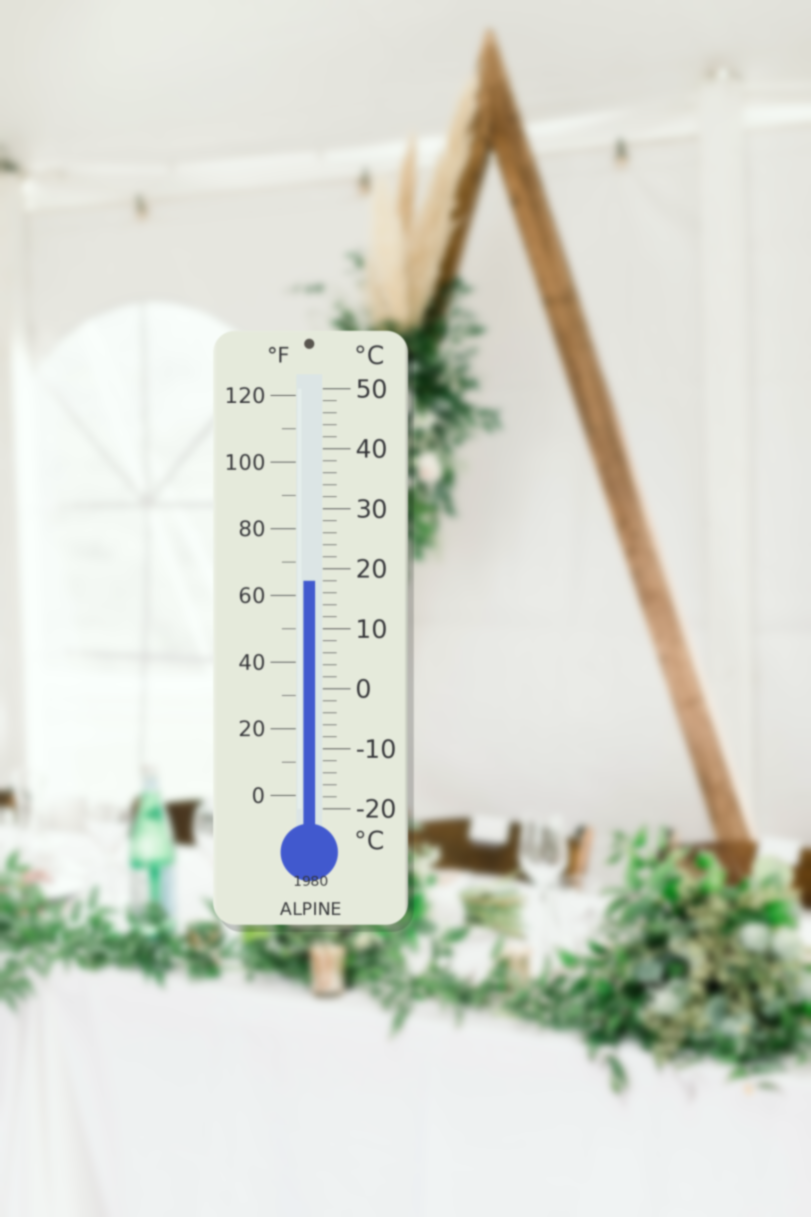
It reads 18 °C
